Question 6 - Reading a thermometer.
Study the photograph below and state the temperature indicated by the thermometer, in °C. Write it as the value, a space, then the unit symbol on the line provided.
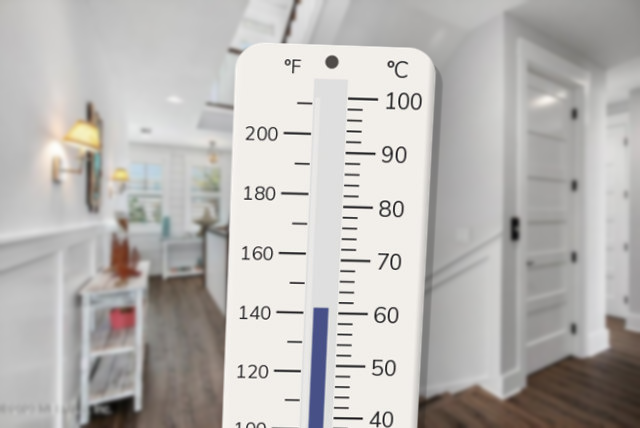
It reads 61 °C
